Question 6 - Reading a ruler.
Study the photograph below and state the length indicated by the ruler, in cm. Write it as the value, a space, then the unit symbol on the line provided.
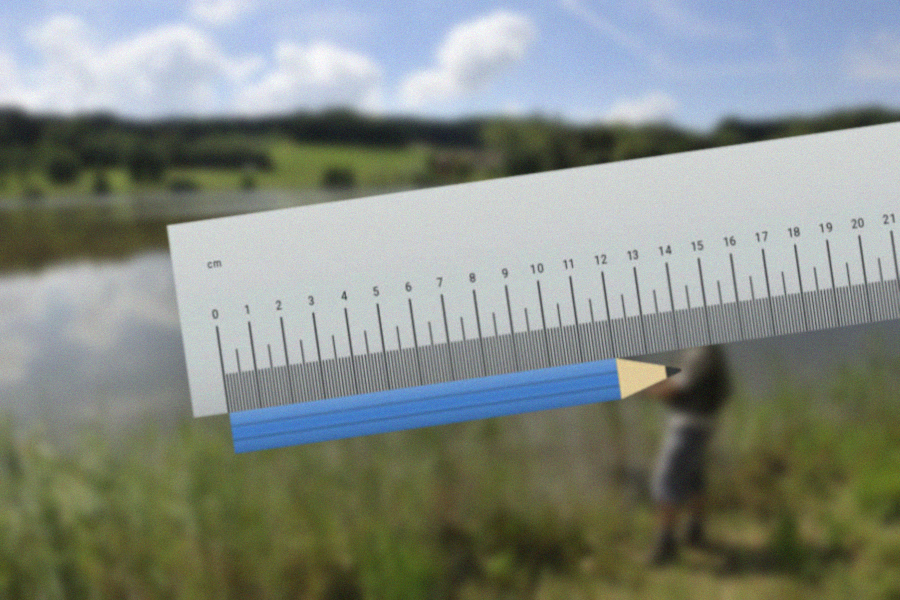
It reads 14 cm
